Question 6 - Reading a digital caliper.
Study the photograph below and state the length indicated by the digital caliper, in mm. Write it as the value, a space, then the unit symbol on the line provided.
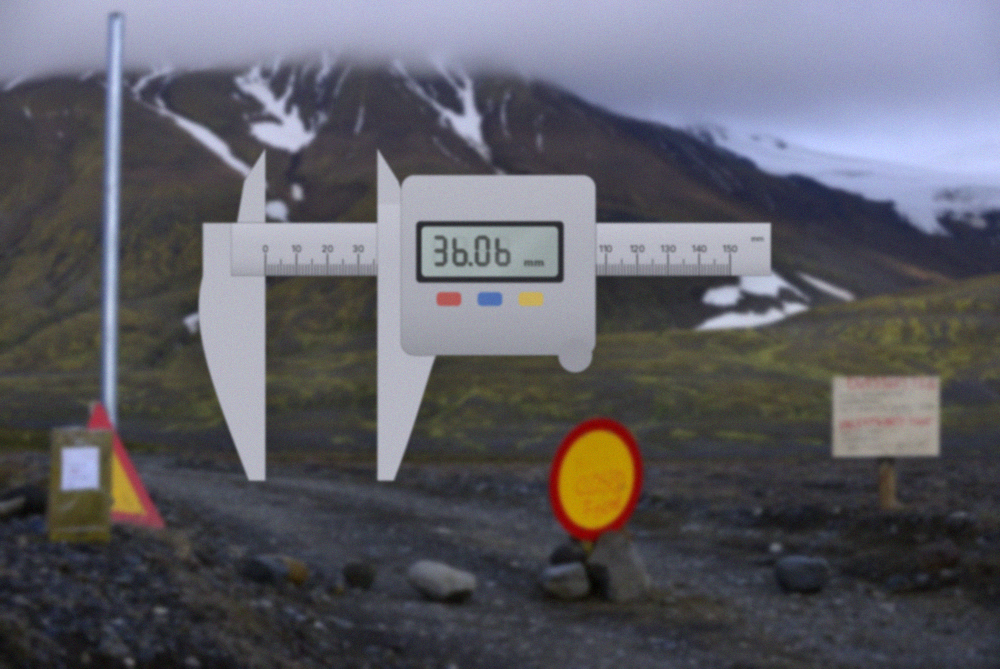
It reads 36.06 mm
